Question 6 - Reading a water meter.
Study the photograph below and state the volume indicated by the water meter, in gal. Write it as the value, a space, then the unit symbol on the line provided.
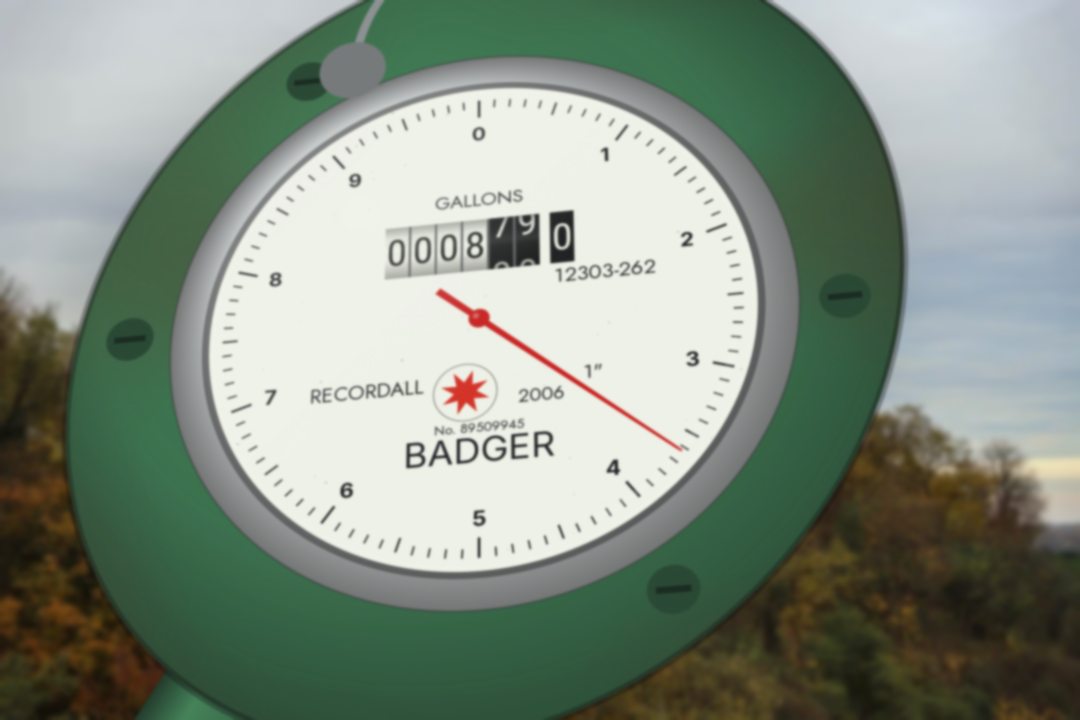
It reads 8793.6 gal
